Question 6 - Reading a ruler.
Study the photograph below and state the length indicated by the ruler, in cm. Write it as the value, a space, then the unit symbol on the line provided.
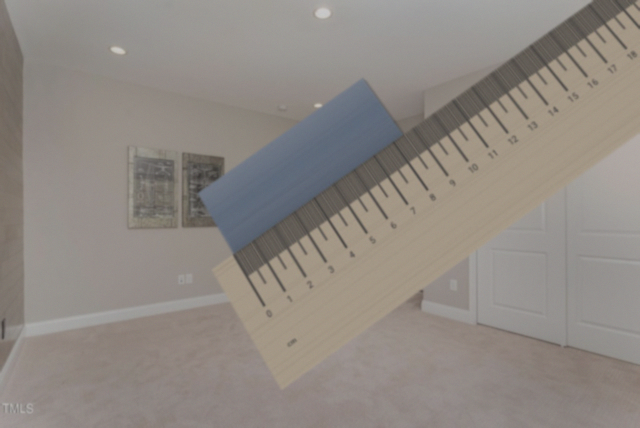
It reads 8.5 cm
